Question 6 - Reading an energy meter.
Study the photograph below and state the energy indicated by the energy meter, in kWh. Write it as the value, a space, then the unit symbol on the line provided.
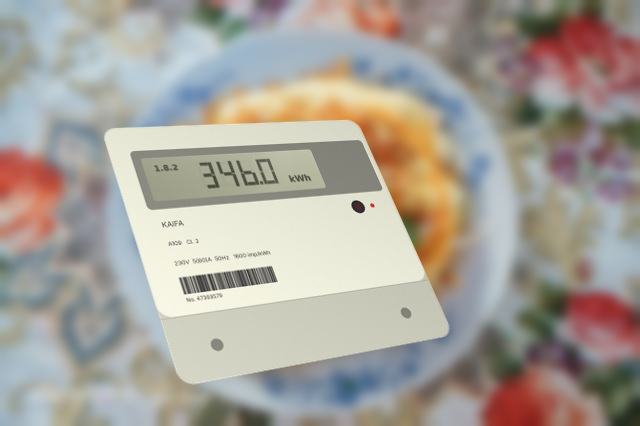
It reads 346.0 kWh
